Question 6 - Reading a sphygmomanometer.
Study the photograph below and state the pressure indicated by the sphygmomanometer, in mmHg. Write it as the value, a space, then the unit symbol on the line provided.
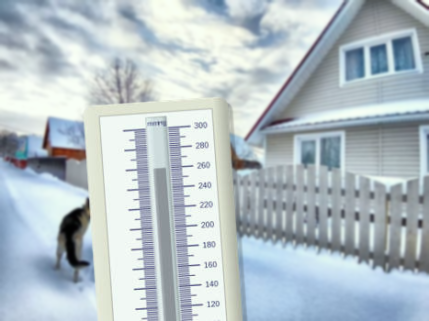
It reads 260 mmHg
